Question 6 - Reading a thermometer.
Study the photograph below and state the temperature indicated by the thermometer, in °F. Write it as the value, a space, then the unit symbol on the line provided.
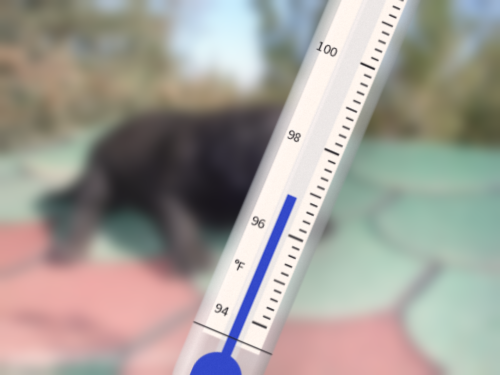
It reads 96.8 °F
